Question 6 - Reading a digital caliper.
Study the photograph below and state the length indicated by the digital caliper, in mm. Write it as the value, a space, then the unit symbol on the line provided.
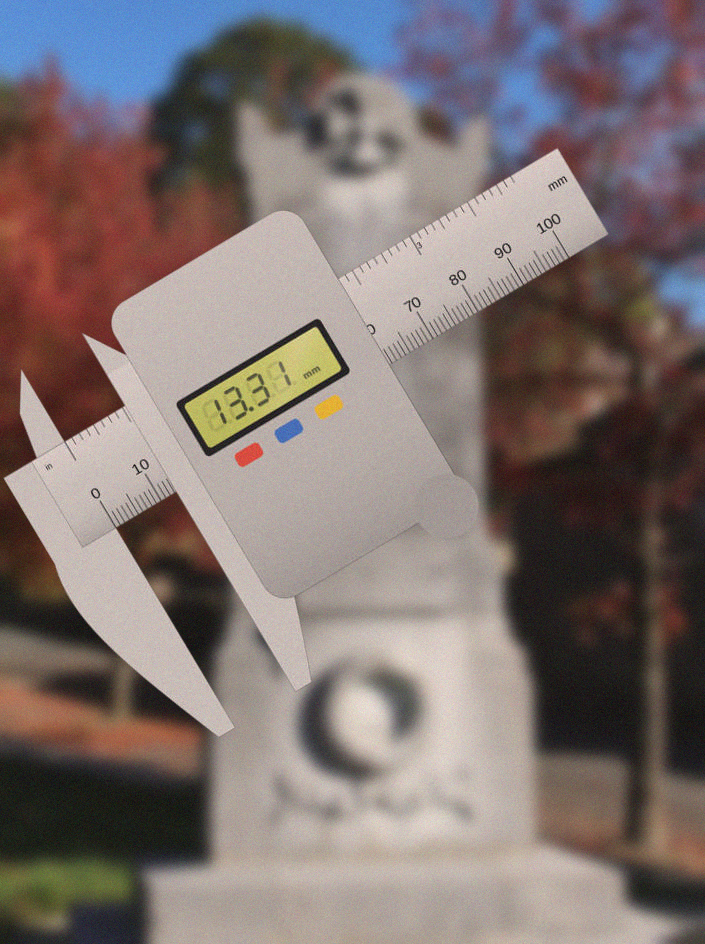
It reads 13.31 mm
